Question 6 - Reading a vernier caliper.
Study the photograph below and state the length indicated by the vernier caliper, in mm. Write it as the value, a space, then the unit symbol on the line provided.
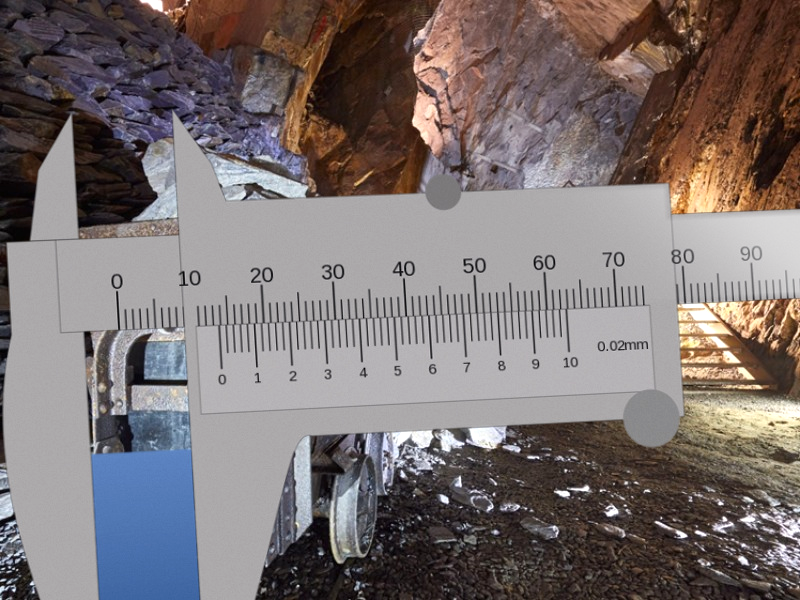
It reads 13.8 mm
